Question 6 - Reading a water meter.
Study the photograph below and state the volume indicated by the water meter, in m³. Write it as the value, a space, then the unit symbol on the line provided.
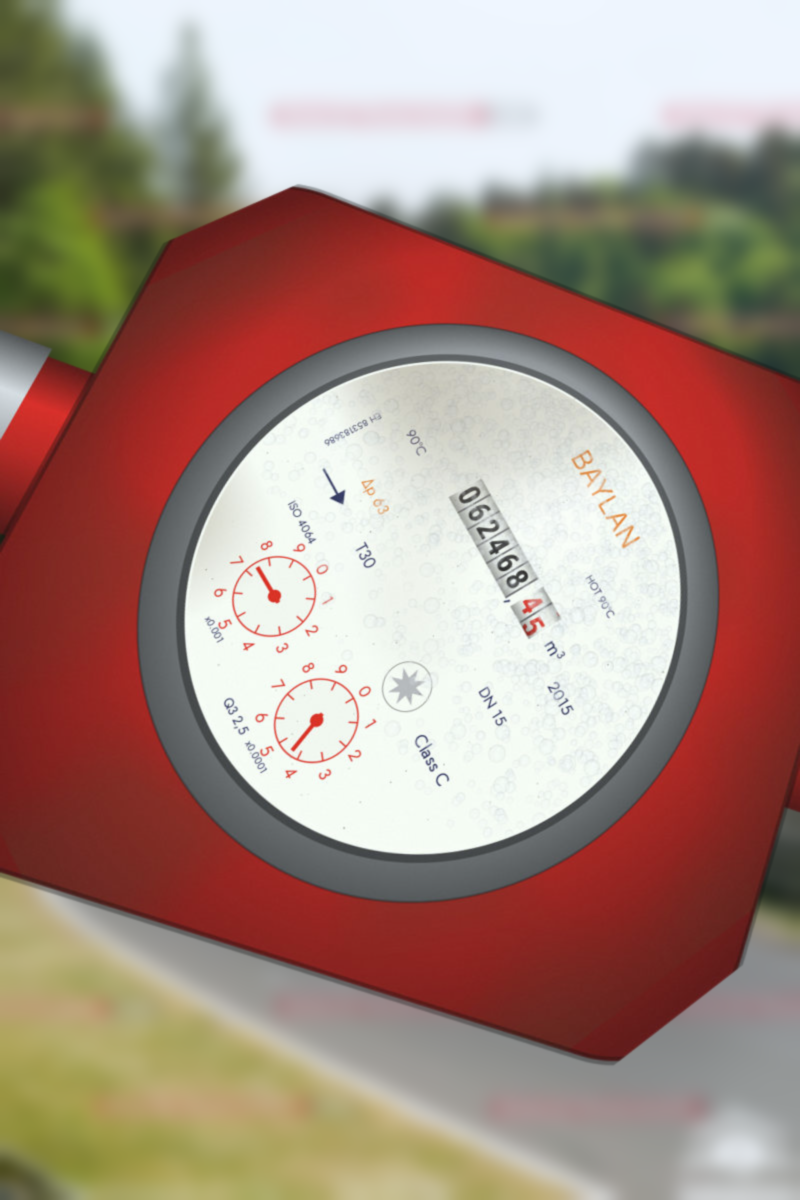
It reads 62468.4474 m³
